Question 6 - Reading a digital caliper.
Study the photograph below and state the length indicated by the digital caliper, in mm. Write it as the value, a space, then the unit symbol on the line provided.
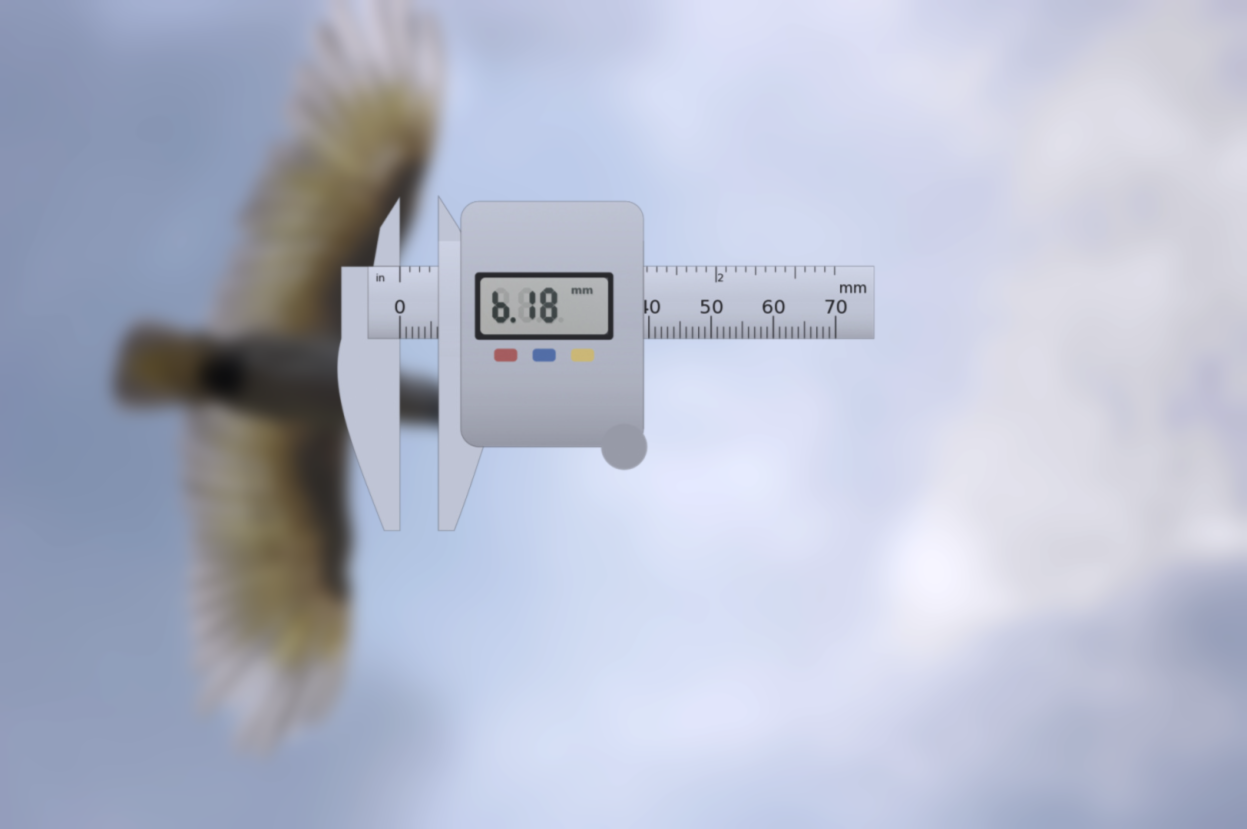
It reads 6.18 mm
